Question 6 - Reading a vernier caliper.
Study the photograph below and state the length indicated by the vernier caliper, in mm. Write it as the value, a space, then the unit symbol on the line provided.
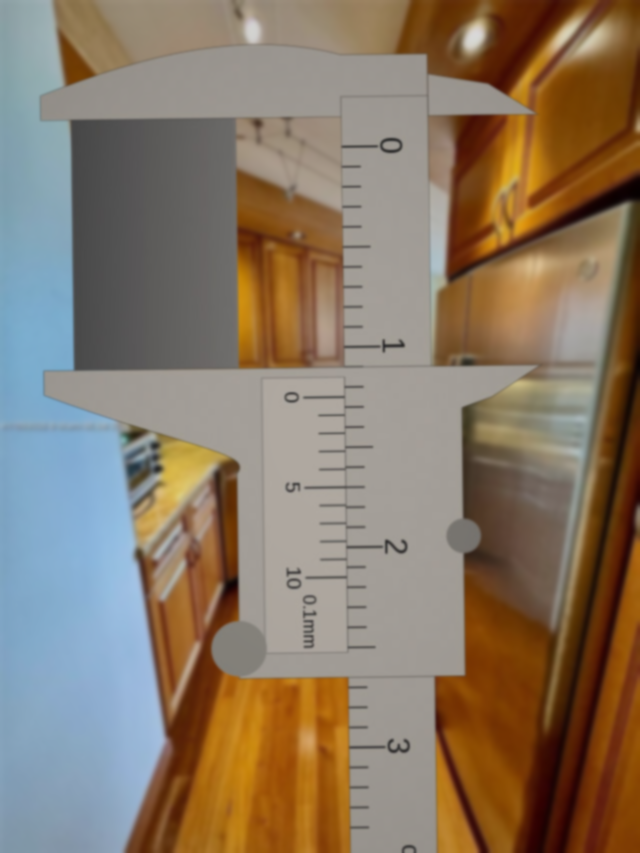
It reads 12.5 mm
